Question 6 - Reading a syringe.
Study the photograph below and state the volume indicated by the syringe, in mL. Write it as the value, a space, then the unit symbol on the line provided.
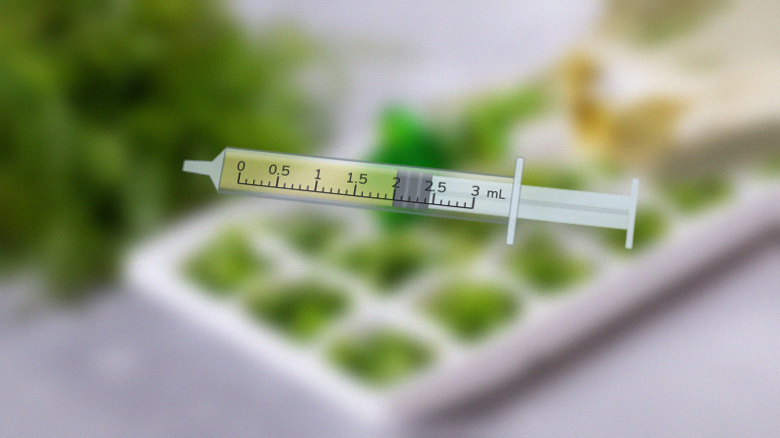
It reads 2 mL
